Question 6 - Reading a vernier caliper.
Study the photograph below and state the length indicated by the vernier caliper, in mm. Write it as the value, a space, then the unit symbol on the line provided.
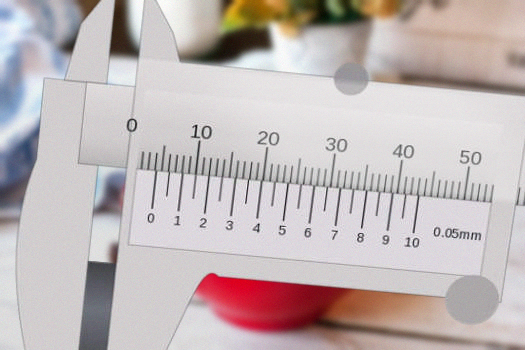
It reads 4.2 mm
